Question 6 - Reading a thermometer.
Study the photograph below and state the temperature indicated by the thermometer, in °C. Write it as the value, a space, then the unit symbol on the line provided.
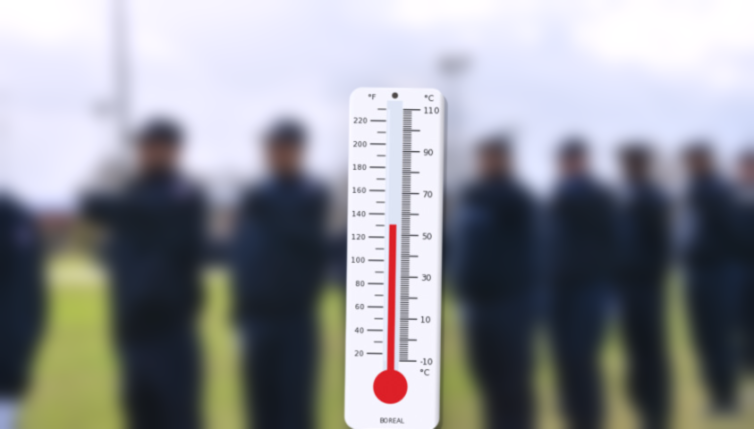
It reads 55 °C
